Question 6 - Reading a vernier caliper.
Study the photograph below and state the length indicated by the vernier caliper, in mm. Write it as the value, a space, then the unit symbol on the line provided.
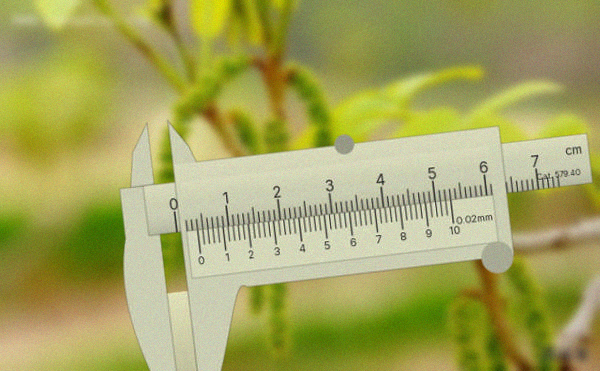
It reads 4.0 mm
